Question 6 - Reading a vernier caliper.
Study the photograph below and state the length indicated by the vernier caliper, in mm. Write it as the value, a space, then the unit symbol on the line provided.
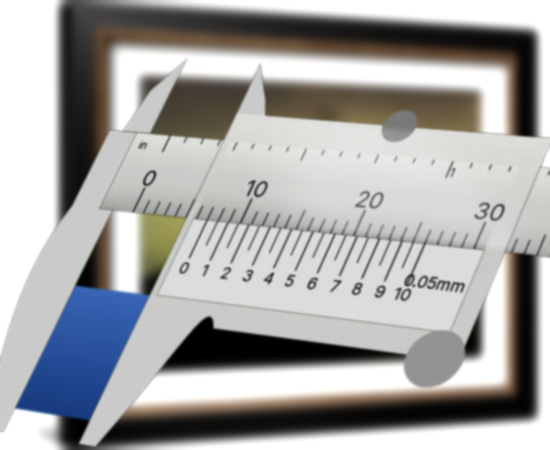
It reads 7.0 mm
